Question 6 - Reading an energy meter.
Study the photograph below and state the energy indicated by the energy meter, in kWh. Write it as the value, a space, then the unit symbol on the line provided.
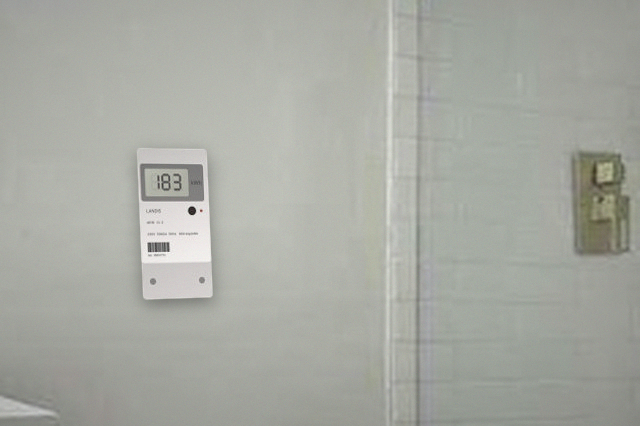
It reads 183 kWh
